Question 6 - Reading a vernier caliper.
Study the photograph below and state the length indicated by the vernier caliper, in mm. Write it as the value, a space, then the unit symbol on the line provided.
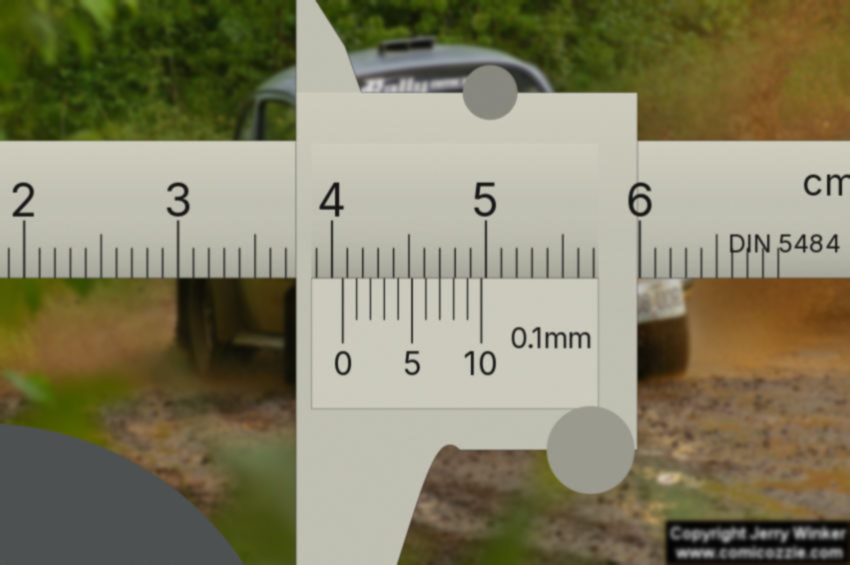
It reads 40.7 mm
